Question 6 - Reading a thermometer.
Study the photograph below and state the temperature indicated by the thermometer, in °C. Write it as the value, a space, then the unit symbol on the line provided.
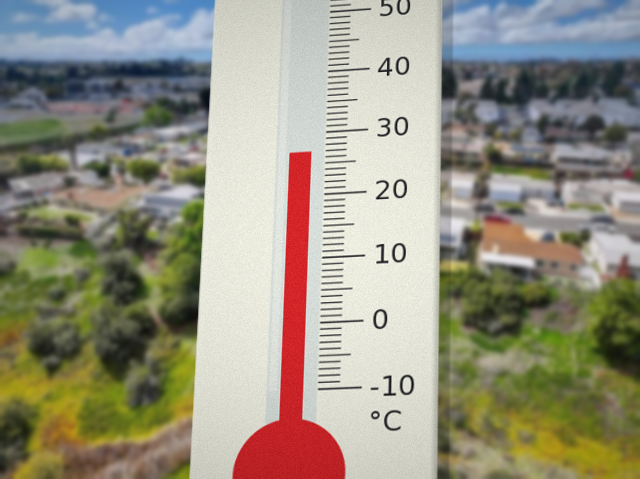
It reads 27 °C
